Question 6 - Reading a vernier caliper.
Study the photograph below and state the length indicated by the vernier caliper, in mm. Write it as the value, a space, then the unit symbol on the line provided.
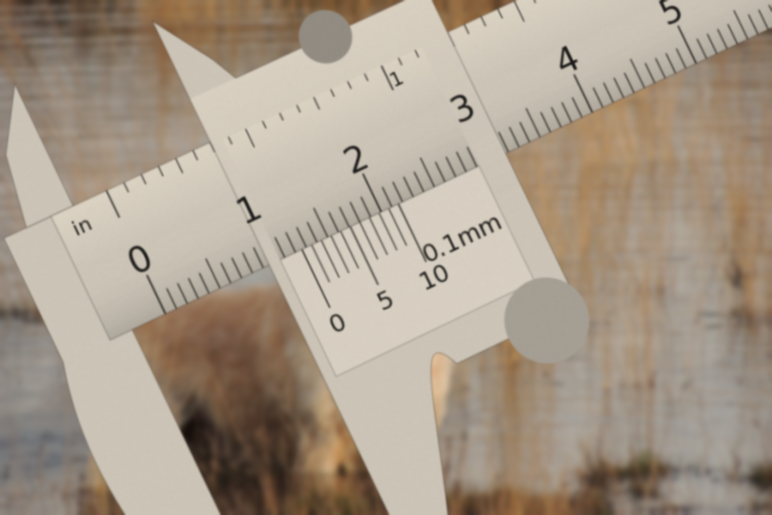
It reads 12.6 mm
